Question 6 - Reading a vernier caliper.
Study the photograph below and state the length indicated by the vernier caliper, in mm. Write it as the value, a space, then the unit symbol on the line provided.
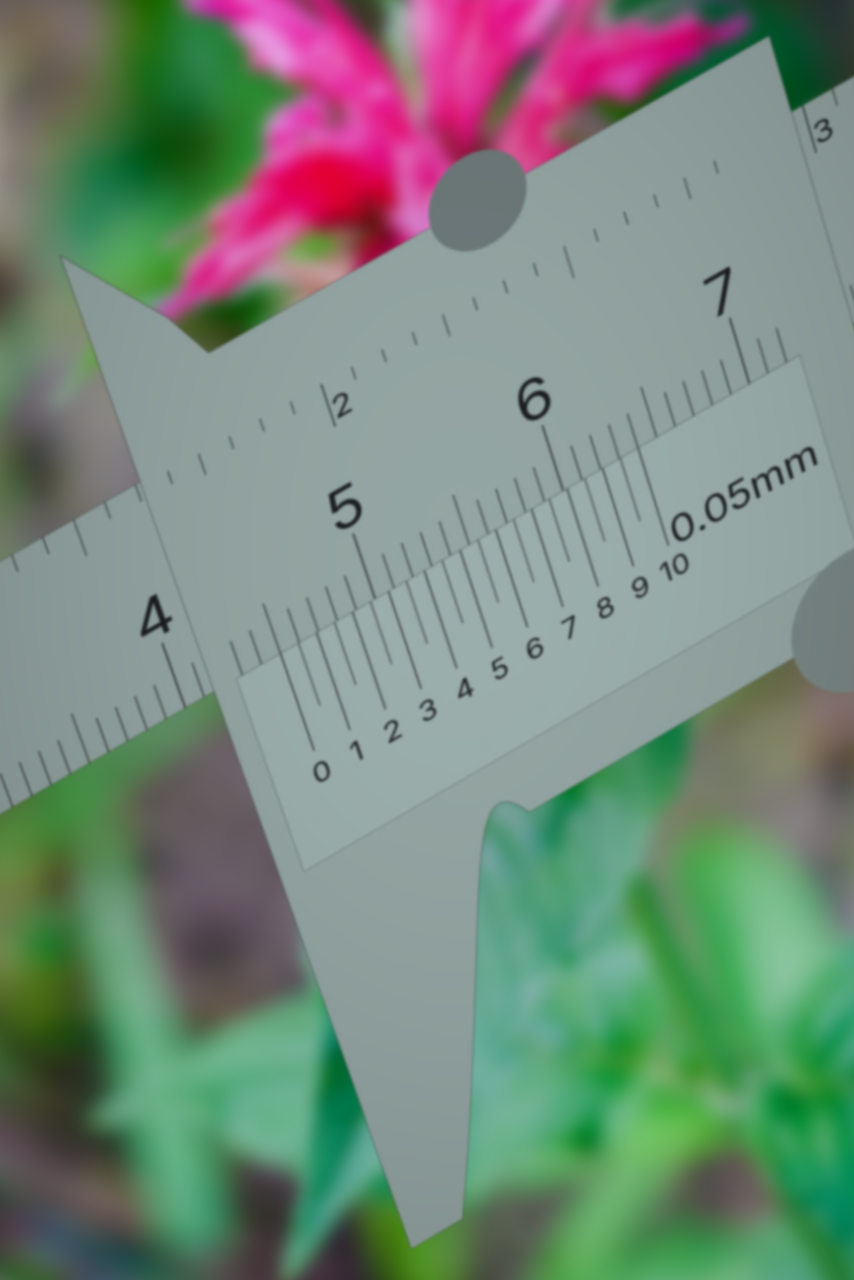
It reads 45.0 mm
